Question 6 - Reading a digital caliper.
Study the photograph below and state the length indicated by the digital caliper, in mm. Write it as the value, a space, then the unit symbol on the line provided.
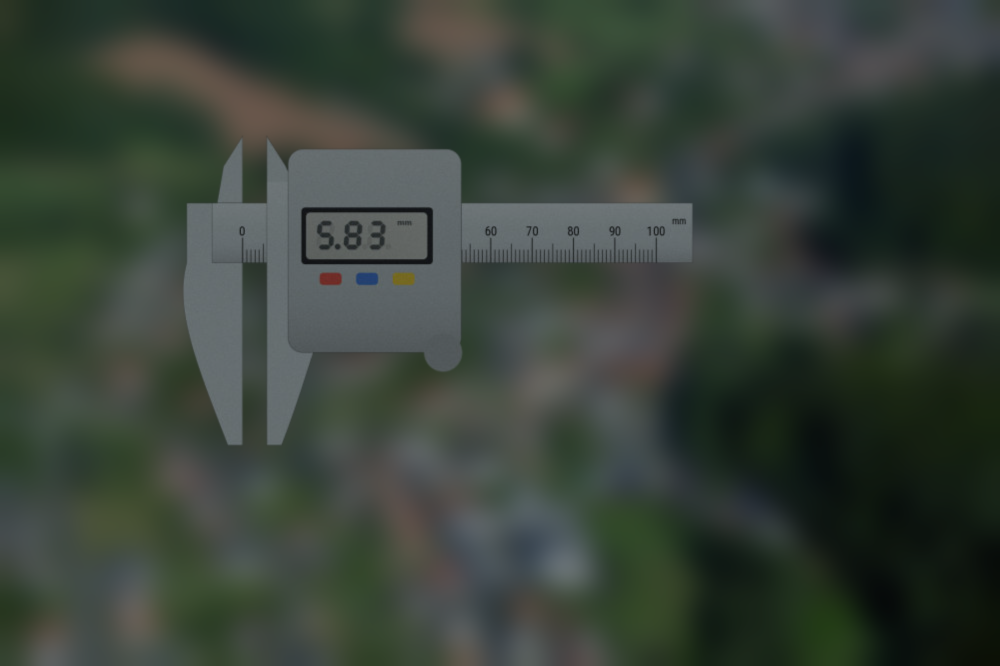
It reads 5.83 mm
